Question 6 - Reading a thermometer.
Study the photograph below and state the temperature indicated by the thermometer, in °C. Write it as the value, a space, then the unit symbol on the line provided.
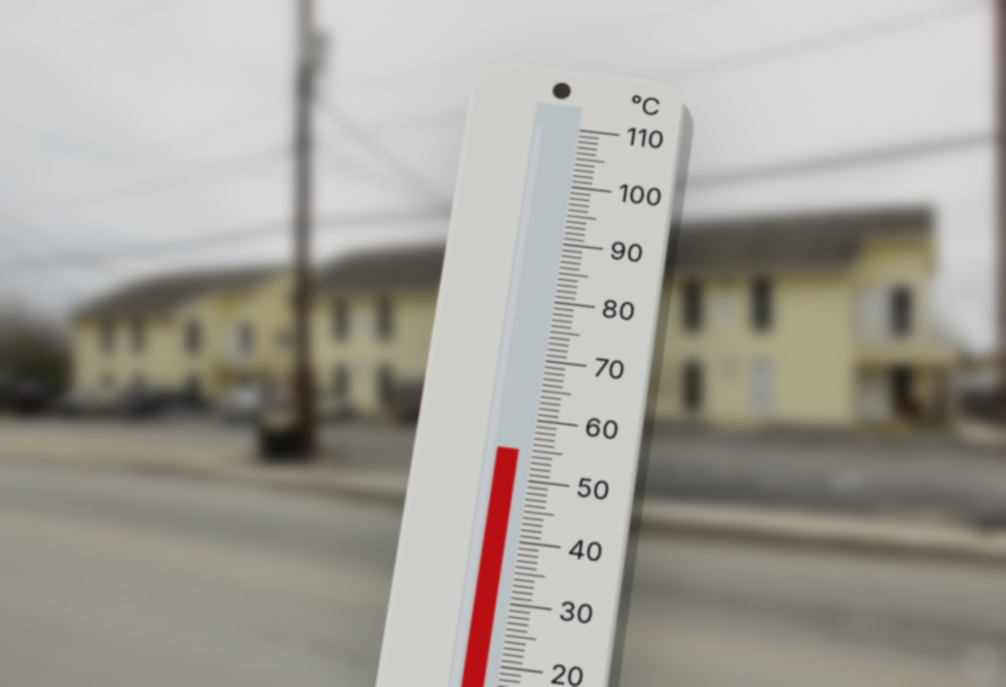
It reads 55 °C
